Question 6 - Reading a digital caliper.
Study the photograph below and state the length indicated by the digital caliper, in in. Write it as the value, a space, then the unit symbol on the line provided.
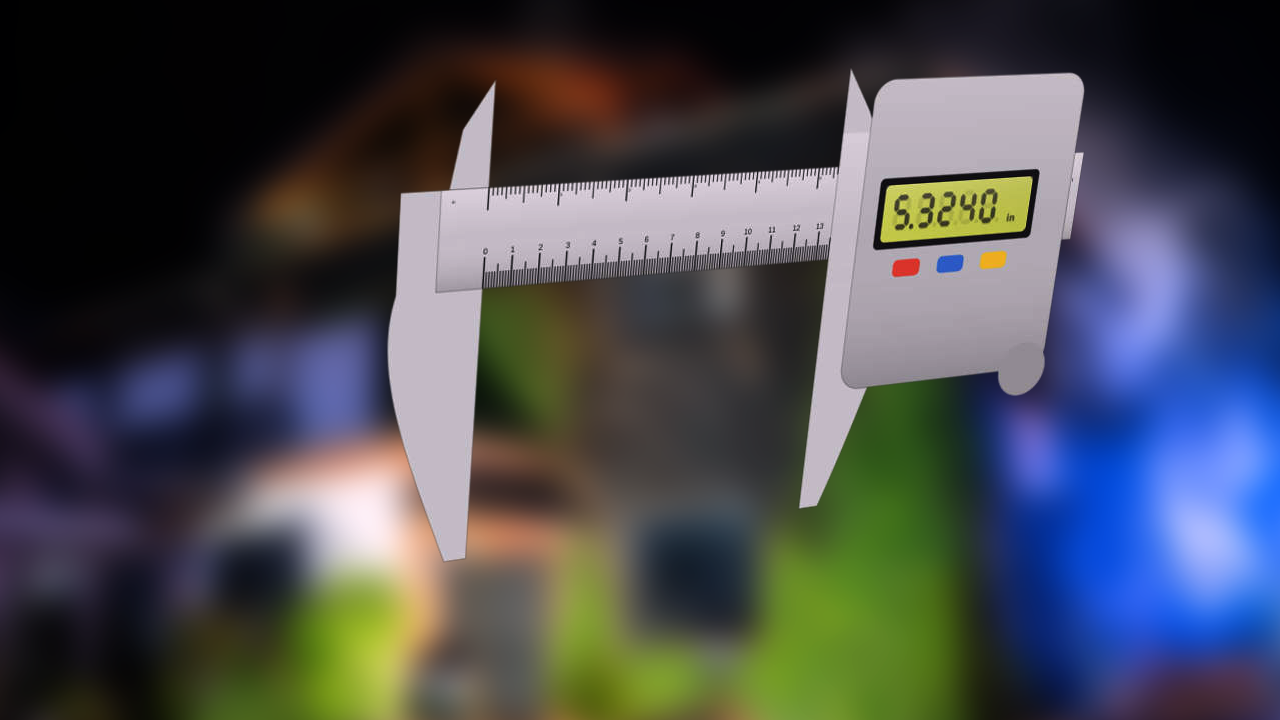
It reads 5.3240 in
